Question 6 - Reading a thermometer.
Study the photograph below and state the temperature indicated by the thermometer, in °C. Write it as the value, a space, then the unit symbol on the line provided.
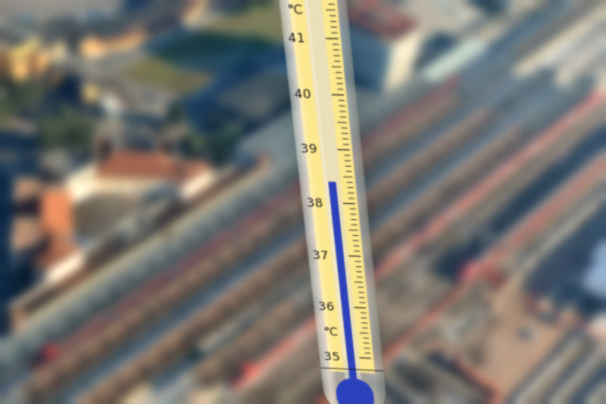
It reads 38.4 °C
